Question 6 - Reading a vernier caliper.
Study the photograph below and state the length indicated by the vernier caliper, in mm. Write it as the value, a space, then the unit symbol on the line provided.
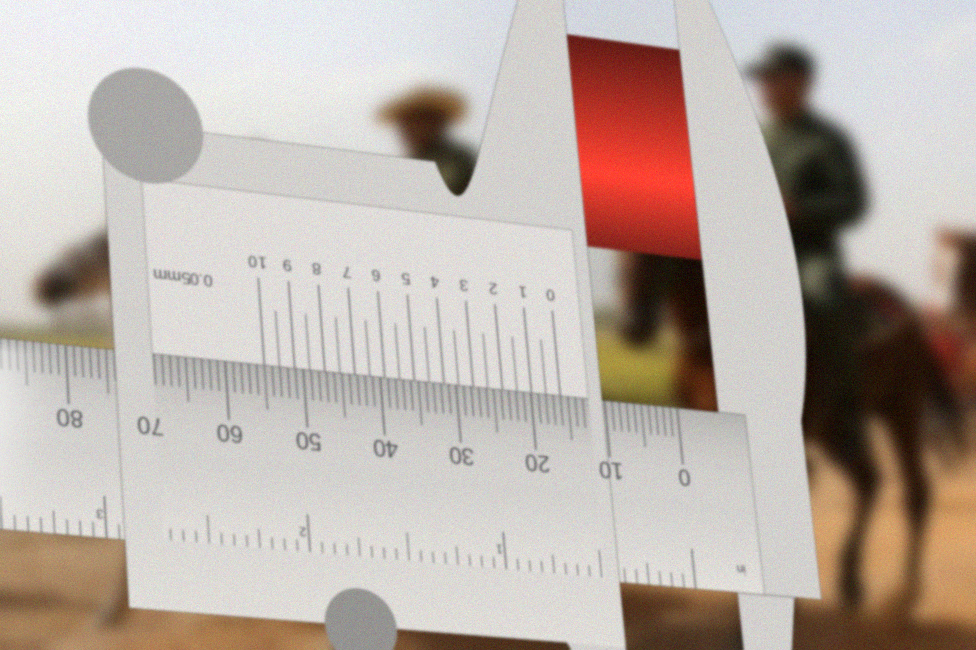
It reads 16.0 mm
